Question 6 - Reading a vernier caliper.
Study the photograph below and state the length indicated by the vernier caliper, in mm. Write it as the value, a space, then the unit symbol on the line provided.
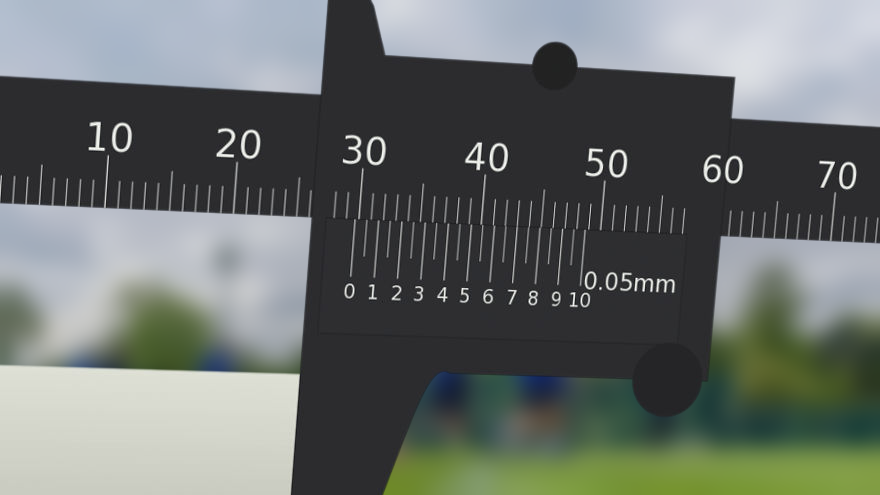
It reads 29.7 mm
